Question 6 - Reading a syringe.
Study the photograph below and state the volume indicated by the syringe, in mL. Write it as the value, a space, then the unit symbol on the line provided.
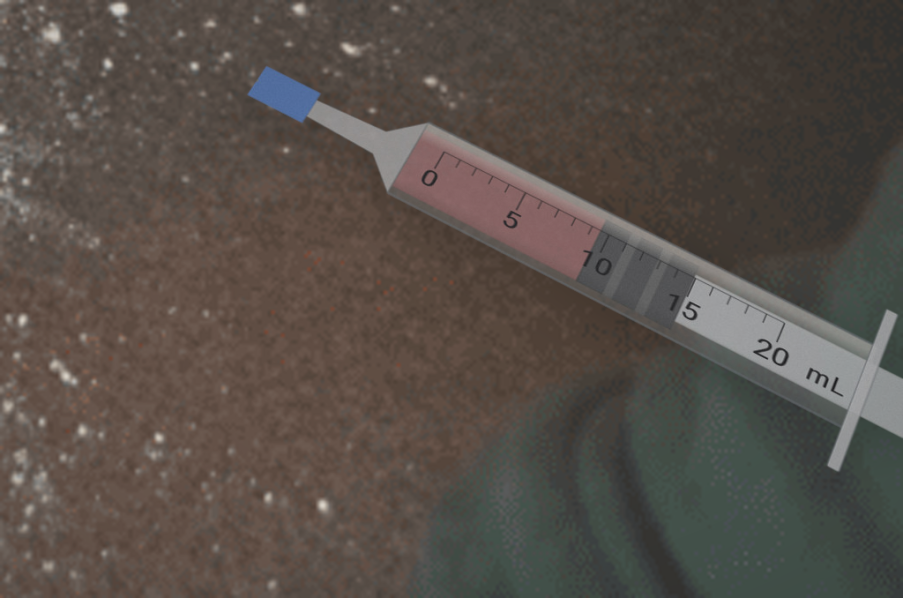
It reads 9.5 mL
